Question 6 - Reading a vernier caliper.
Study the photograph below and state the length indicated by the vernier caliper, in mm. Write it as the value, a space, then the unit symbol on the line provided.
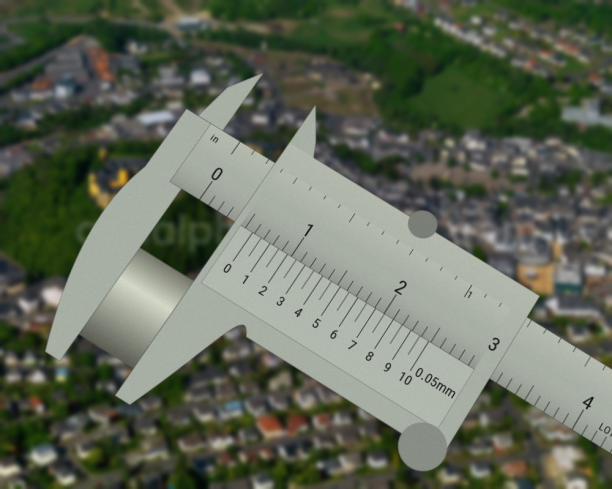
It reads 5.8 mm
